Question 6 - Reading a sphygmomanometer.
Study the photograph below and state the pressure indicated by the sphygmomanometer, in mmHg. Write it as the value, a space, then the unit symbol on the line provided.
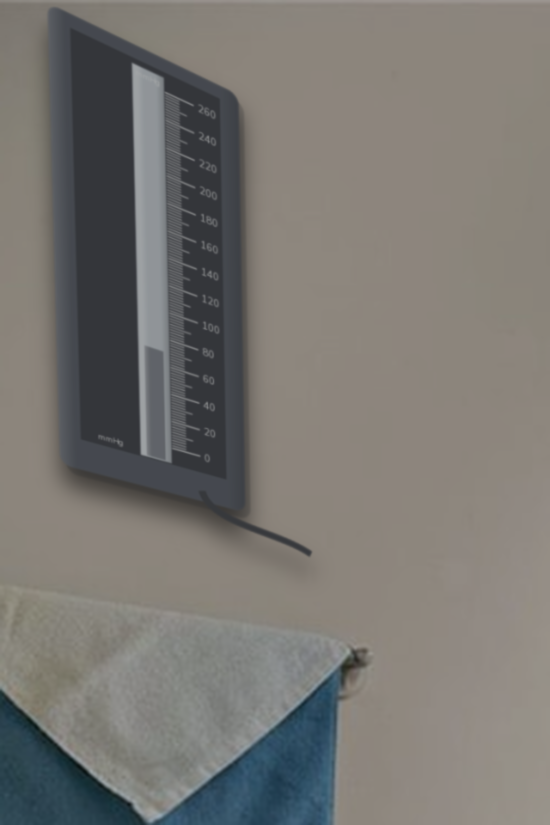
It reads 70 mmHg
